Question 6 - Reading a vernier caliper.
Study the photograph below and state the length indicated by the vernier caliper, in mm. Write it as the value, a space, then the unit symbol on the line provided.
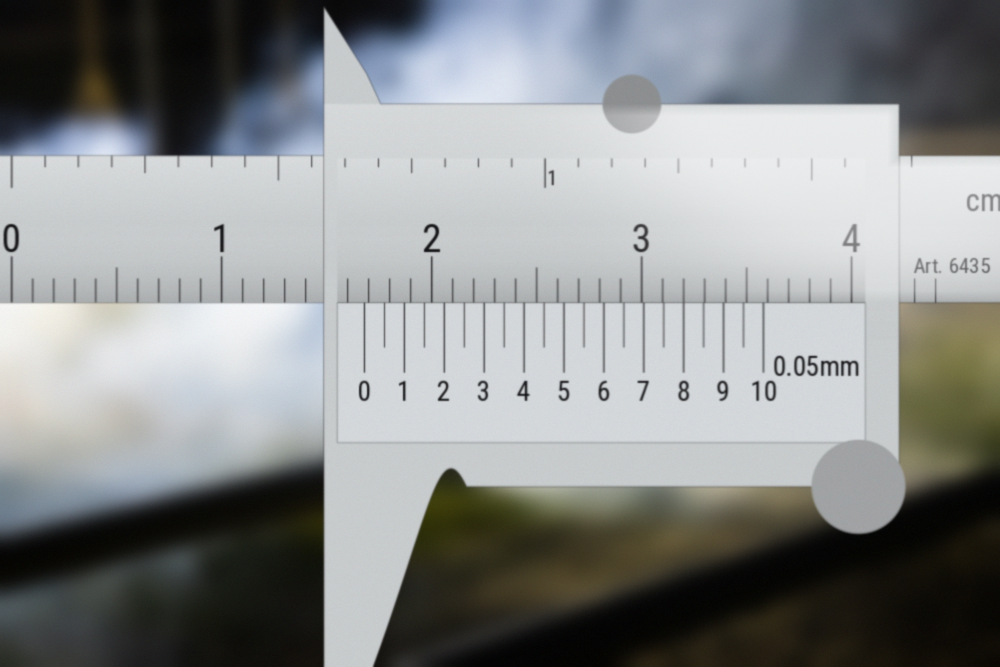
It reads 16.8 mm
